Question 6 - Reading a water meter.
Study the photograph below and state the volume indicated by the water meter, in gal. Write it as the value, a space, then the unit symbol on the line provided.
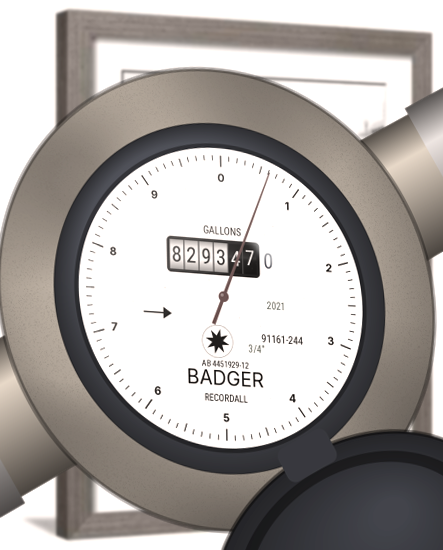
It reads 8293470.6 gal
